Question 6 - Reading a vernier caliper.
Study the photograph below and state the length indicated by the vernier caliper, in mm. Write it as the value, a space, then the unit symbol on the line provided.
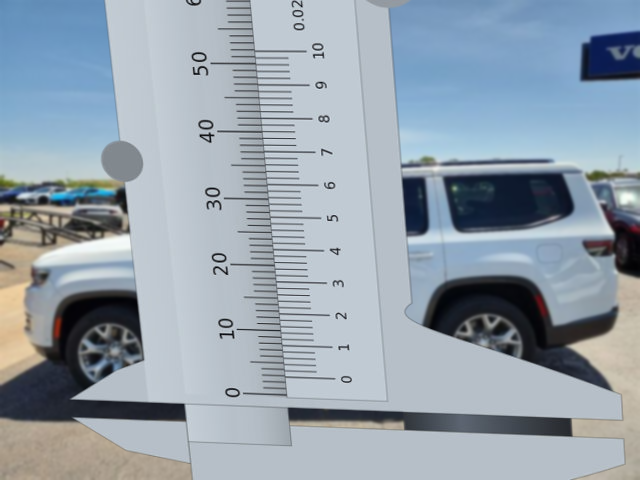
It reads 2.8 mm
